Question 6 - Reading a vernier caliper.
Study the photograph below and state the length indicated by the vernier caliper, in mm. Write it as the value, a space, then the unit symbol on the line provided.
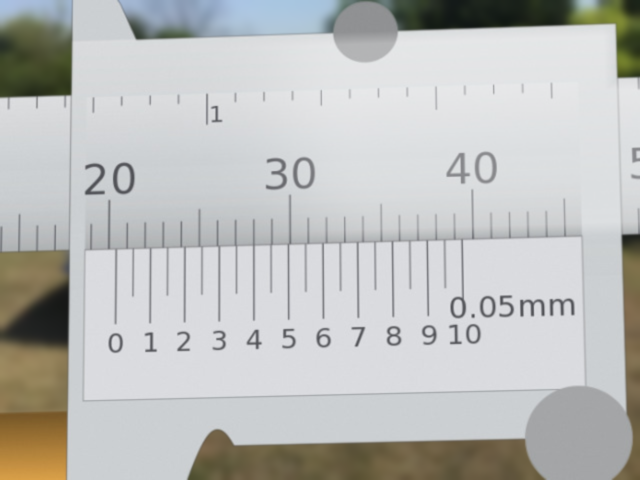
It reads 20.4 mm
